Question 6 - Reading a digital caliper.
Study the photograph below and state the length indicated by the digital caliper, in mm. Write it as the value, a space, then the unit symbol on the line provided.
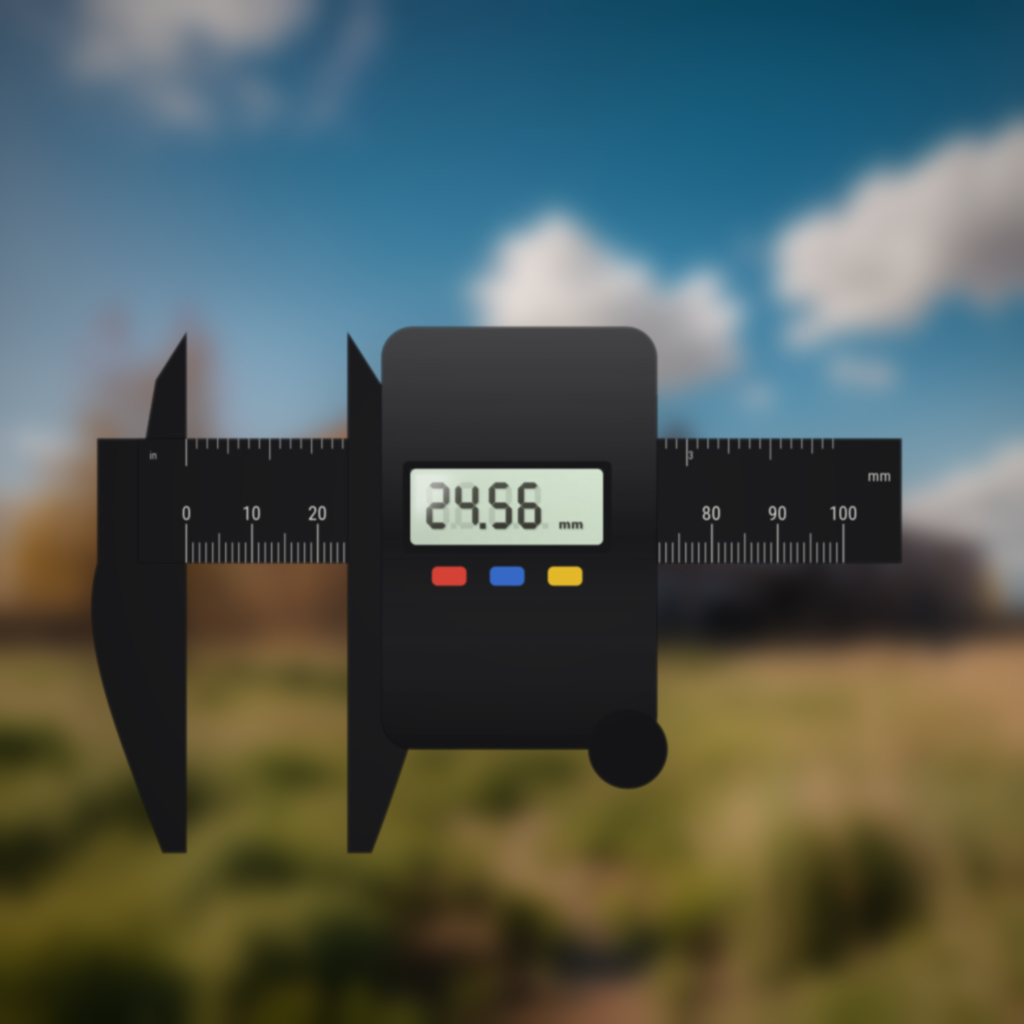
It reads 24.56 mm
